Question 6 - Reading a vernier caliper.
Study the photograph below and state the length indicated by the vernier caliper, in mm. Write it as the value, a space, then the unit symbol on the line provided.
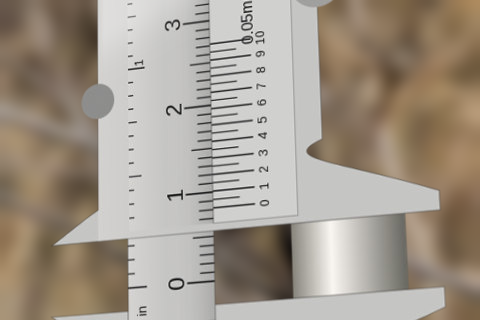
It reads 8.2 mm
